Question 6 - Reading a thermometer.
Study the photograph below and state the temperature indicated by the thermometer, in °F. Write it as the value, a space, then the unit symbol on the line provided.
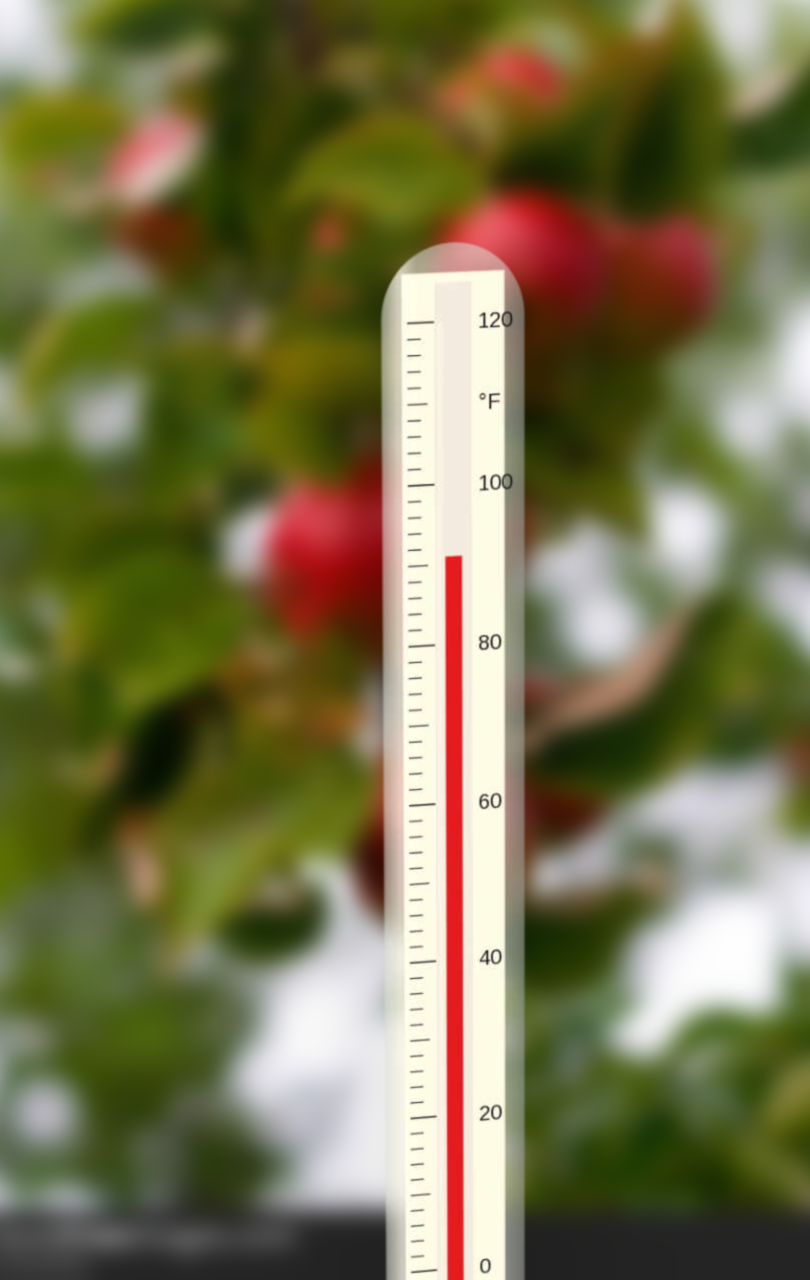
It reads 91 °F
